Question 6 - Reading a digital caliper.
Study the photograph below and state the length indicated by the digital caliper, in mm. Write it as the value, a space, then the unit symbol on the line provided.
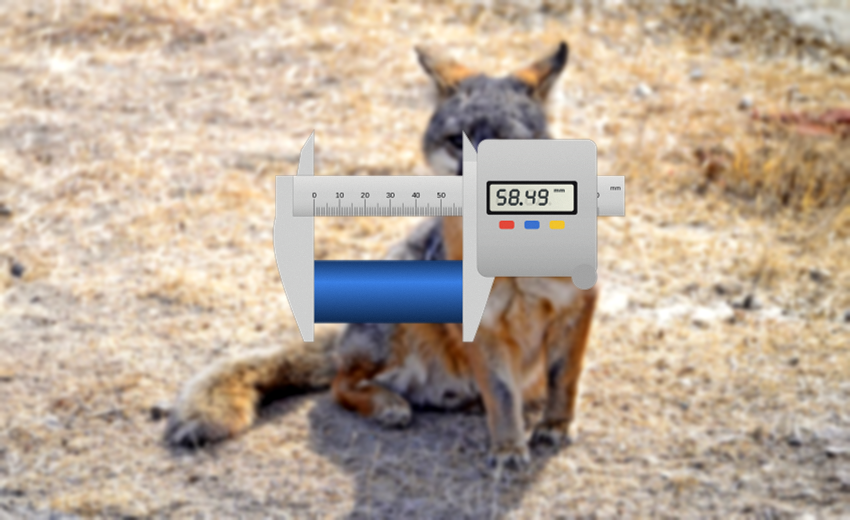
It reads 58.49 mm
